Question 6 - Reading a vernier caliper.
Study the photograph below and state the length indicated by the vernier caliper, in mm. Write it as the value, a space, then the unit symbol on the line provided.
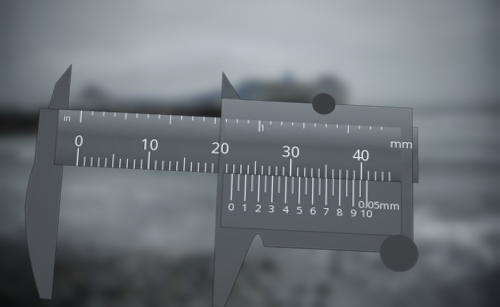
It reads 21.8 mm
